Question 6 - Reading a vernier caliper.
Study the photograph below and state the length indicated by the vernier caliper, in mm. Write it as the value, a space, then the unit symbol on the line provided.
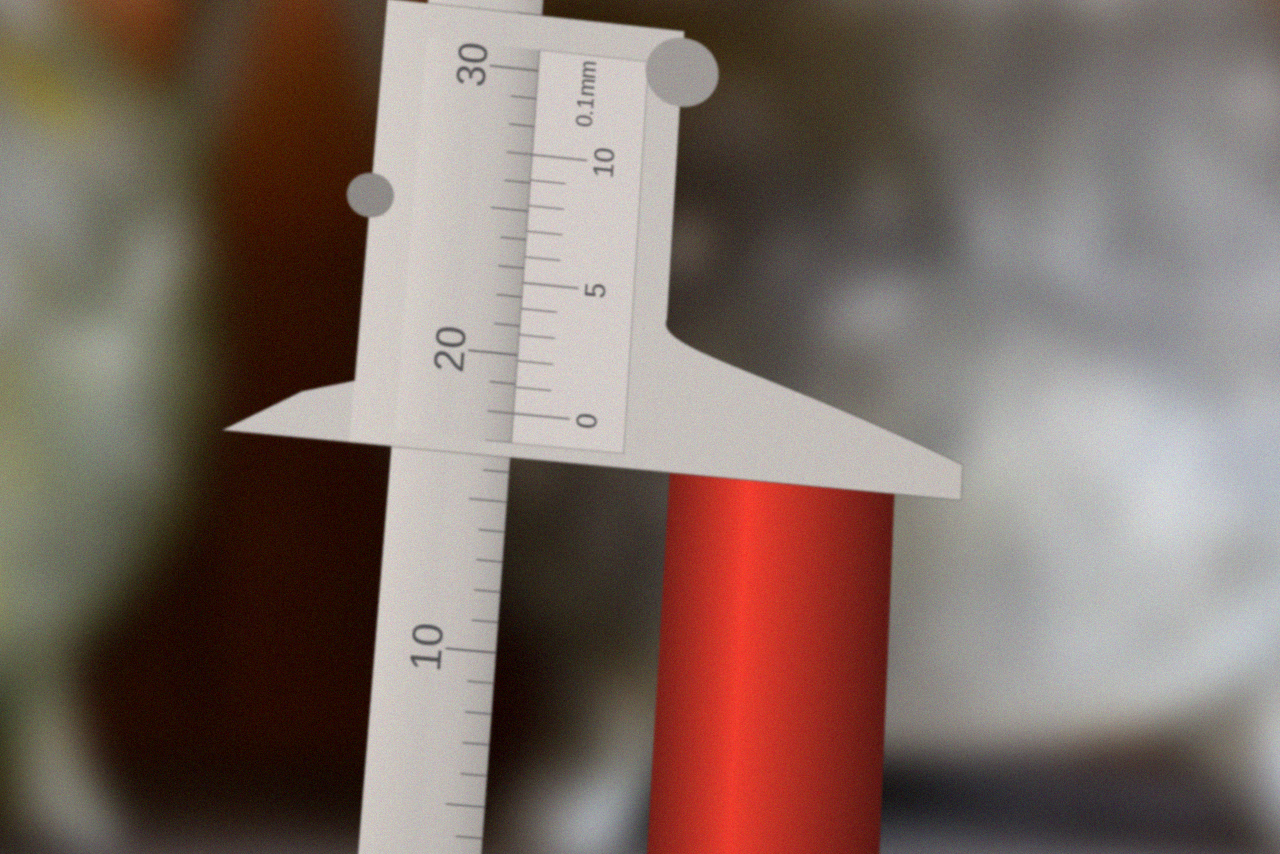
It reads 18.0 mm
